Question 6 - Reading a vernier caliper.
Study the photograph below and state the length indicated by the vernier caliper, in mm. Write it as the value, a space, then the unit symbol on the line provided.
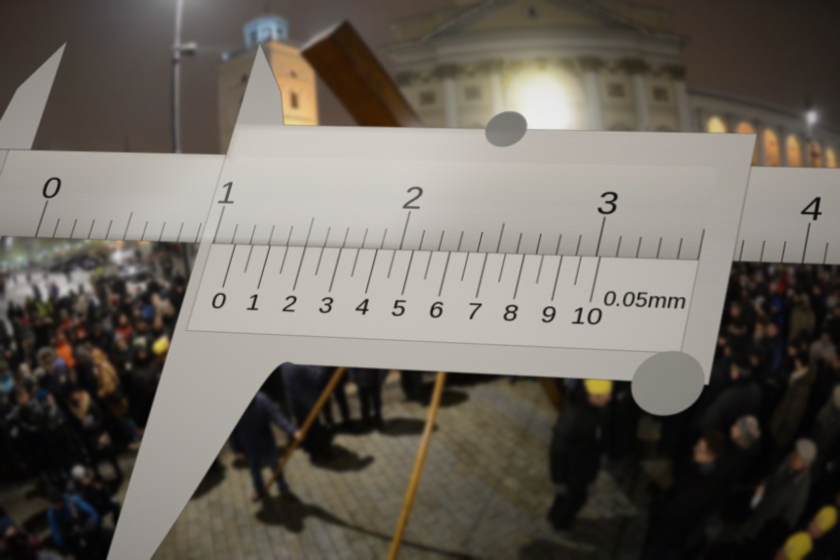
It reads 11.2 mm
